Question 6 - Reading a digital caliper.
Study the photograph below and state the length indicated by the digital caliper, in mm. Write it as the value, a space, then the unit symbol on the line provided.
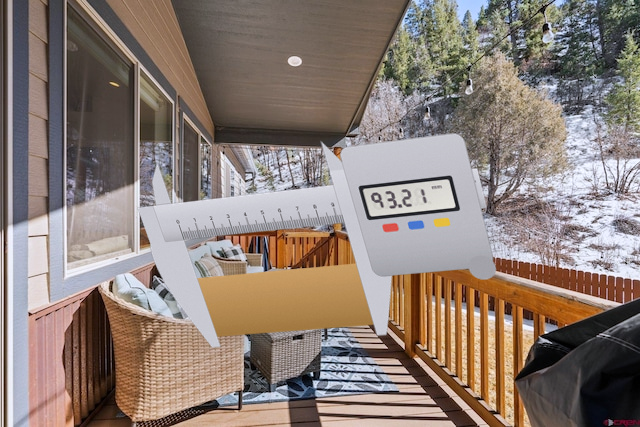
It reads 93.21 mm
